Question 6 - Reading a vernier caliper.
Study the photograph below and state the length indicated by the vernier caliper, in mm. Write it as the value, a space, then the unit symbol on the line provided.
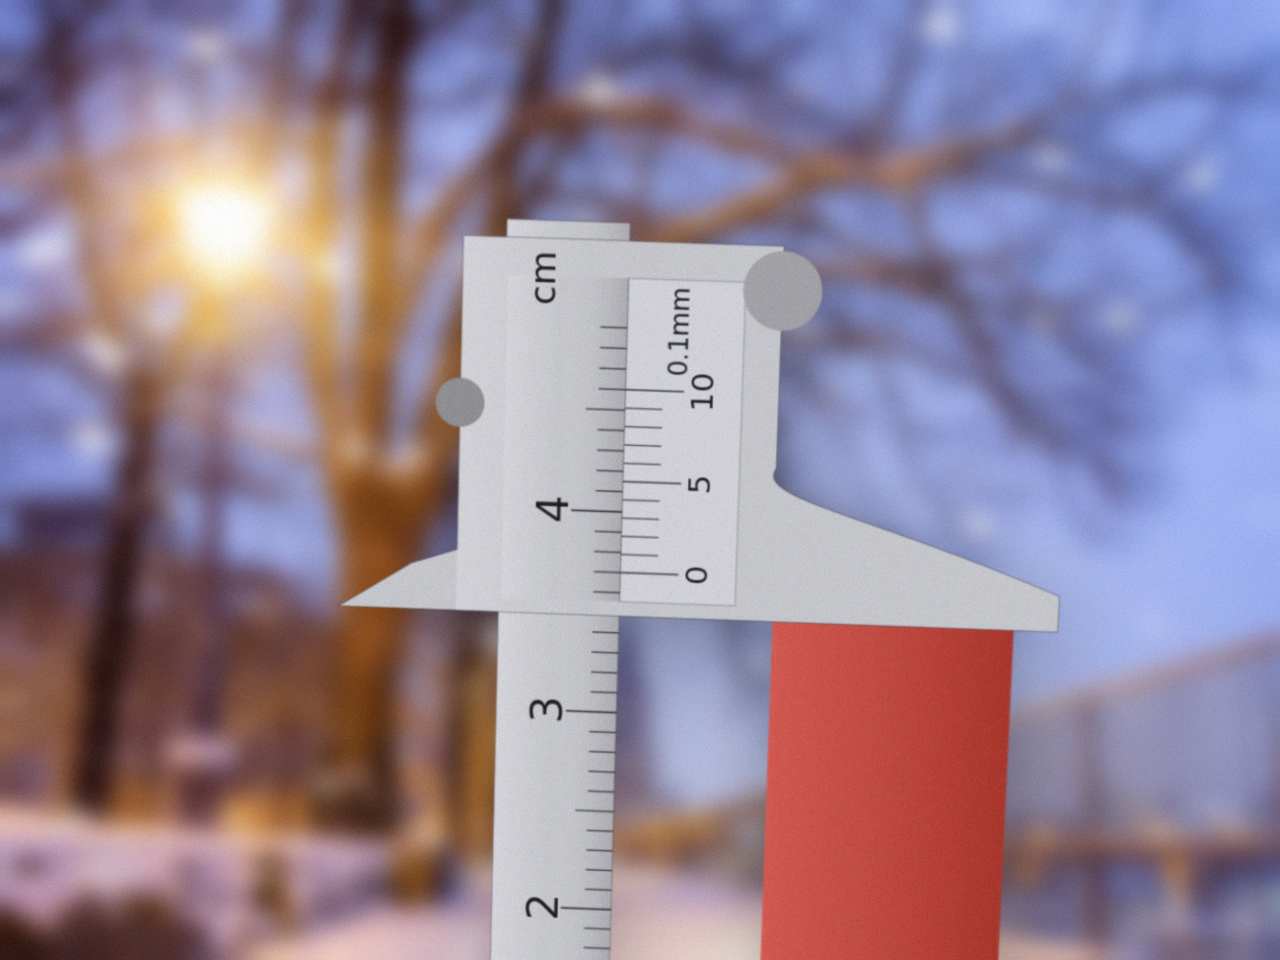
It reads 37.0 mm
